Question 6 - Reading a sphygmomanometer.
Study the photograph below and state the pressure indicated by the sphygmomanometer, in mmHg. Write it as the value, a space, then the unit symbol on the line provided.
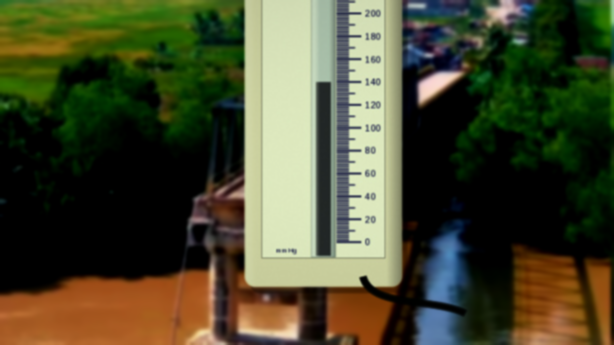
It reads 140 mmHg
